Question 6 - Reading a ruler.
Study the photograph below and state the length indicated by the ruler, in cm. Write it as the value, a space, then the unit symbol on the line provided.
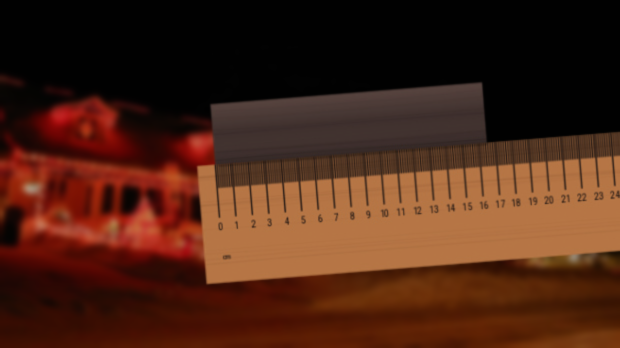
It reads 16.5 cm
